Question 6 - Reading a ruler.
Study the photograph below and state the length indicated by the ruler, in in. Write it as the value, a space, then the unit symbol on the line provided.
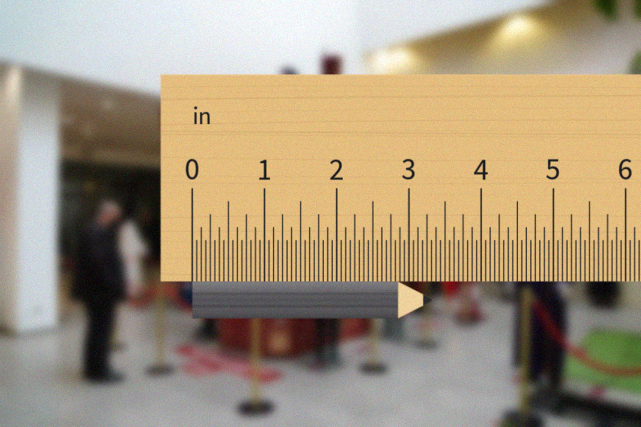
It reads 3.3125 in
